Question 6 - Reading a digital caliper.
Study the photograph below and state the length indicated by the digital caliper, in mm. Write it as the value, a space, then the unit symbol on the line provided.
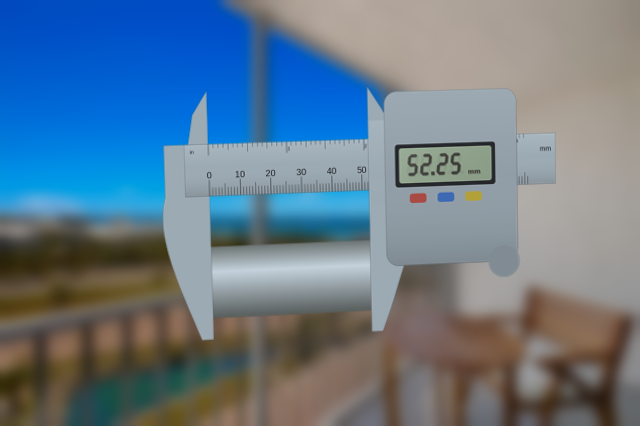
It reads 52.25 mm
